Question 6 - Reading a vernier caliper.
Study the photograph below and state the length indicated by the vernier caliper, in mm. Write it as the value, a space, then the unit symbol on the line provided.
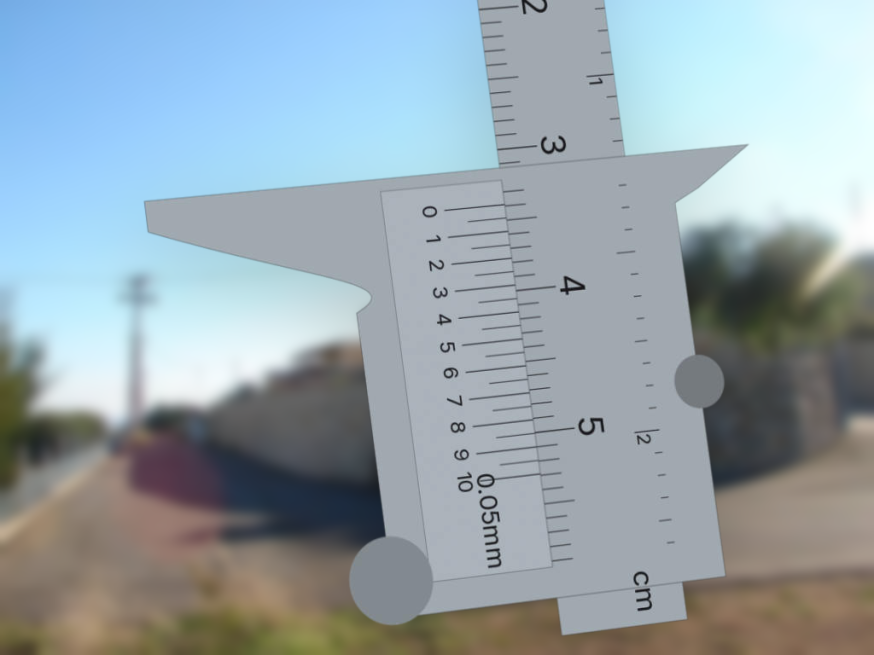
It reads 33.9 mm
